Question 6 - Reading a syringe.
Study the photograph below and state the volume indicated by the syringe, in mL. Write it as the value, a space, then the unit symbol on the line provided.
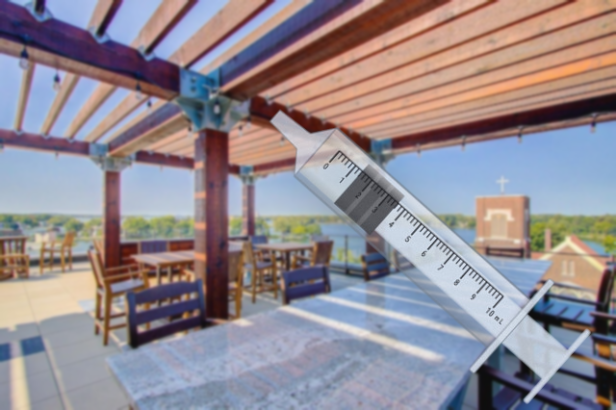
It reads 1.4 mL
